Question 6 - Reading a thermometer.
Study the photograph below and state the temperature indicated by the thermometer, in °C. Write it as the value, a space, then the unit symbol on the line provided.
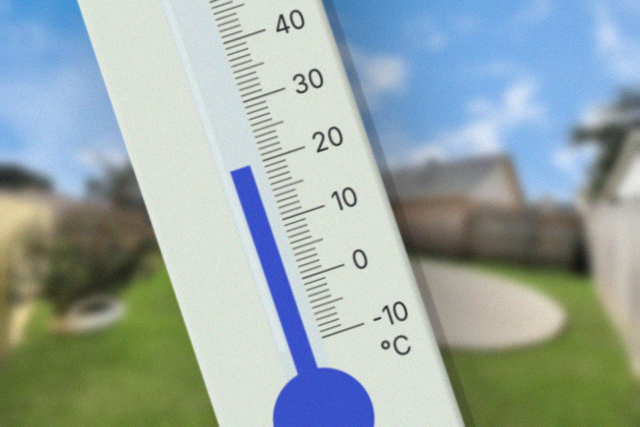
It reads 20 °C
